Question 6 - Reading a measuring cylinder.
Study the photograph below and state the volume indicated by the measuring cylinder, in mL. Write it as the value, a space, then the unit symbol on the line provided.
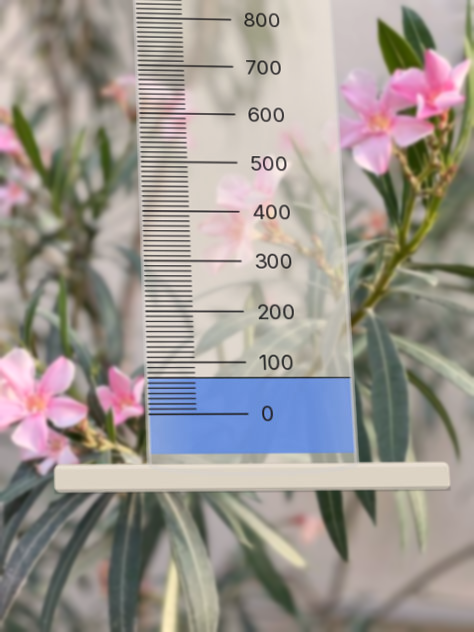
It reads 70 mL
